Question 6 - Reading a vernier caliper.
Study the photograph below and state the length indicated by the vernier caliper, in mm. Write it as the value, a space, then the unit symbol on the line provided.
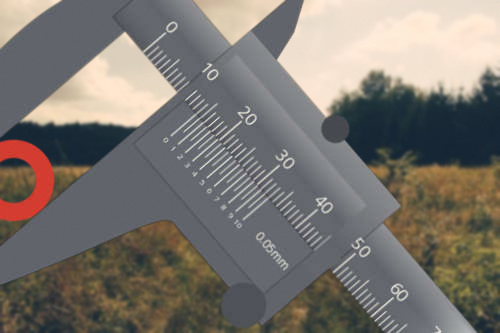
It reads 14.0 mm
